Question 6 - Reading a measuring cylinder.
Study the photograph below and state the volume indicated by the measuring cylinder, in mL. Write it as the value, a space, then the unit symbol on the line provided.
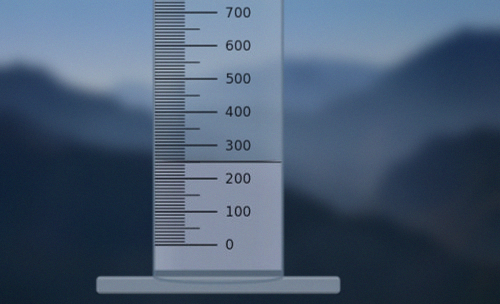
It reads 250 mL
